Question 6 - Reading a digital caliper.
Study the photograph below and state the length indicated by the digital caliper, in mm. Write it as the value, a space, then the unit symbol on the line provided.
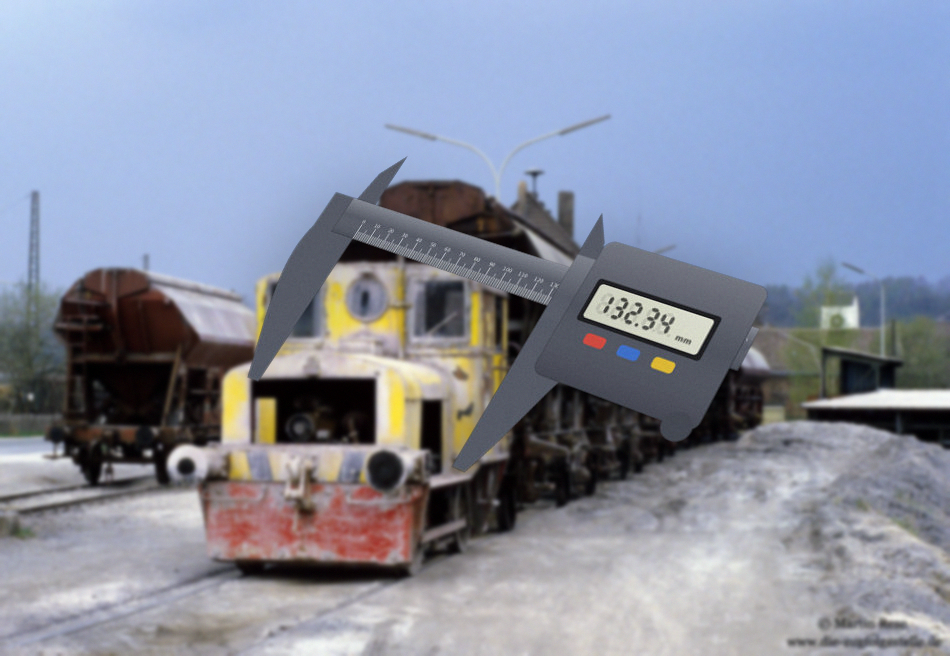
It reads 132.34 mm
